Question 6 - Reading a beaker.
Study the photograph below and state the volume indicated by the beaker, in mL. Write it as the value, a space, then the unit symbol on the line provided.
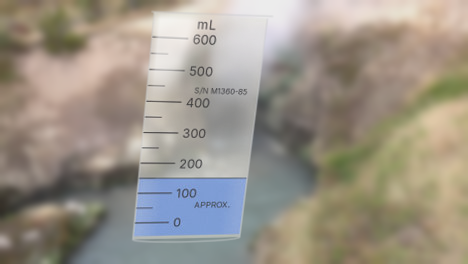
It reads 150 mL
